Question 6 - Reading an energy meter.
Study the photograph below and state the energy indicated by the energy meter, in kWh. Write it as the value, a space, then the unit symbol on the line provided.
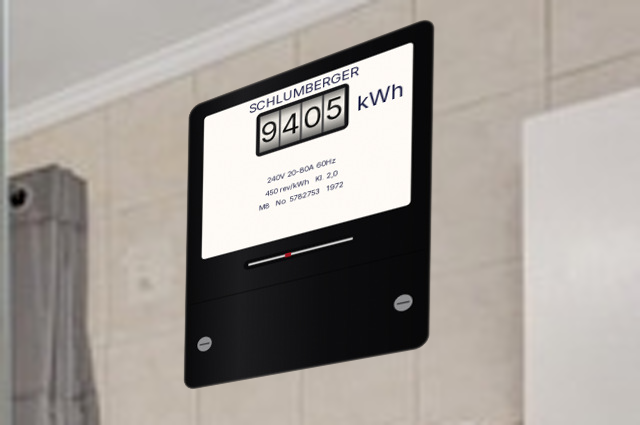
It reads 9405 kWh
